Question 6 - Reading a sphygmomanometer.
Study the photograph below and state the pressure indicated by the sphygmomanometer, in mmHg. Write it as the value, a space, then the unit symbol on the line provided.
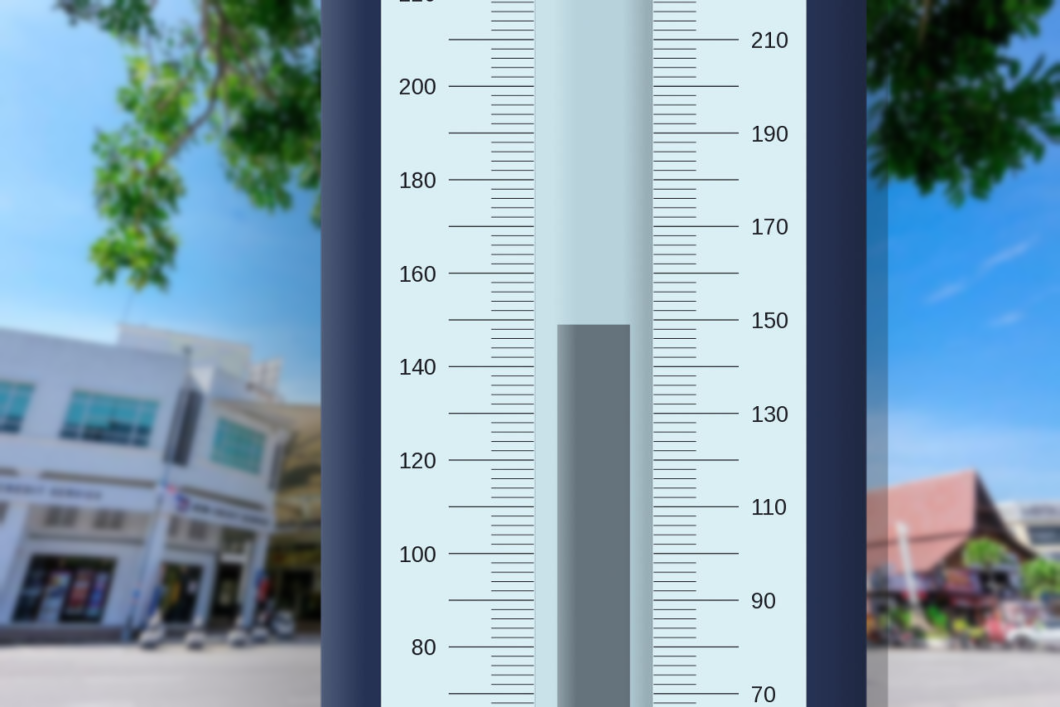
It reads 149 mmHg
